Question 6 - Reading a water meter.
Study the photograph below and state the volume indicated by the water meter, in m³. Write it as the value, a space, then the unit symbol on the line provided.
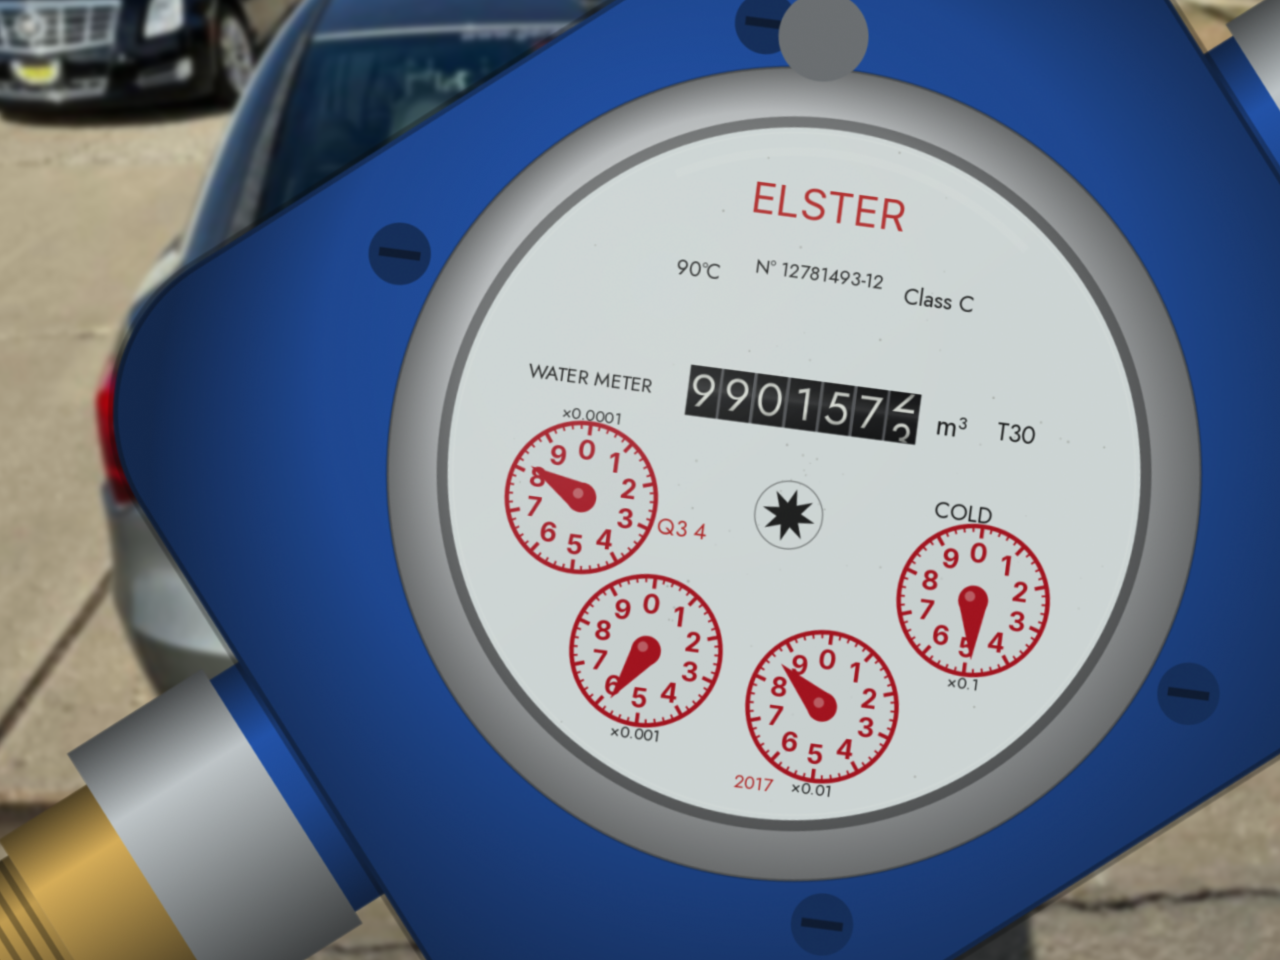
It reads 9901572.4858 m³
